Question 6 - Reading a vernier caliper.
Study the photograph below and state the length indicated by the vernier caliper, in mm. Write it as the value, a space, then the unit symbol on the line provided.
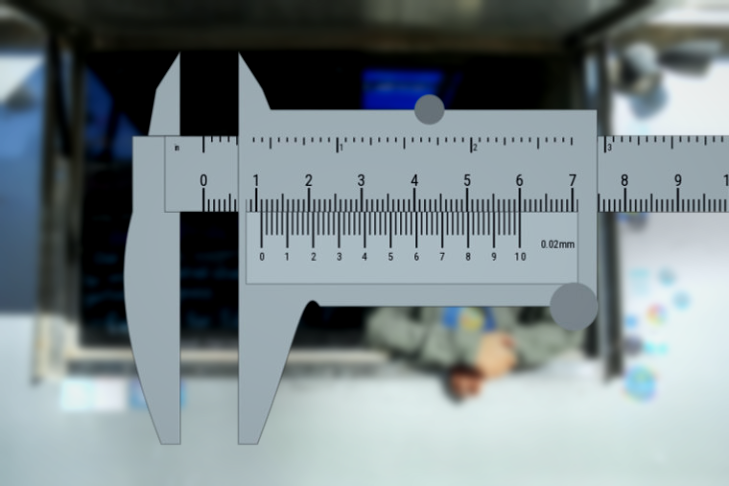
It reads 11.0 mm
